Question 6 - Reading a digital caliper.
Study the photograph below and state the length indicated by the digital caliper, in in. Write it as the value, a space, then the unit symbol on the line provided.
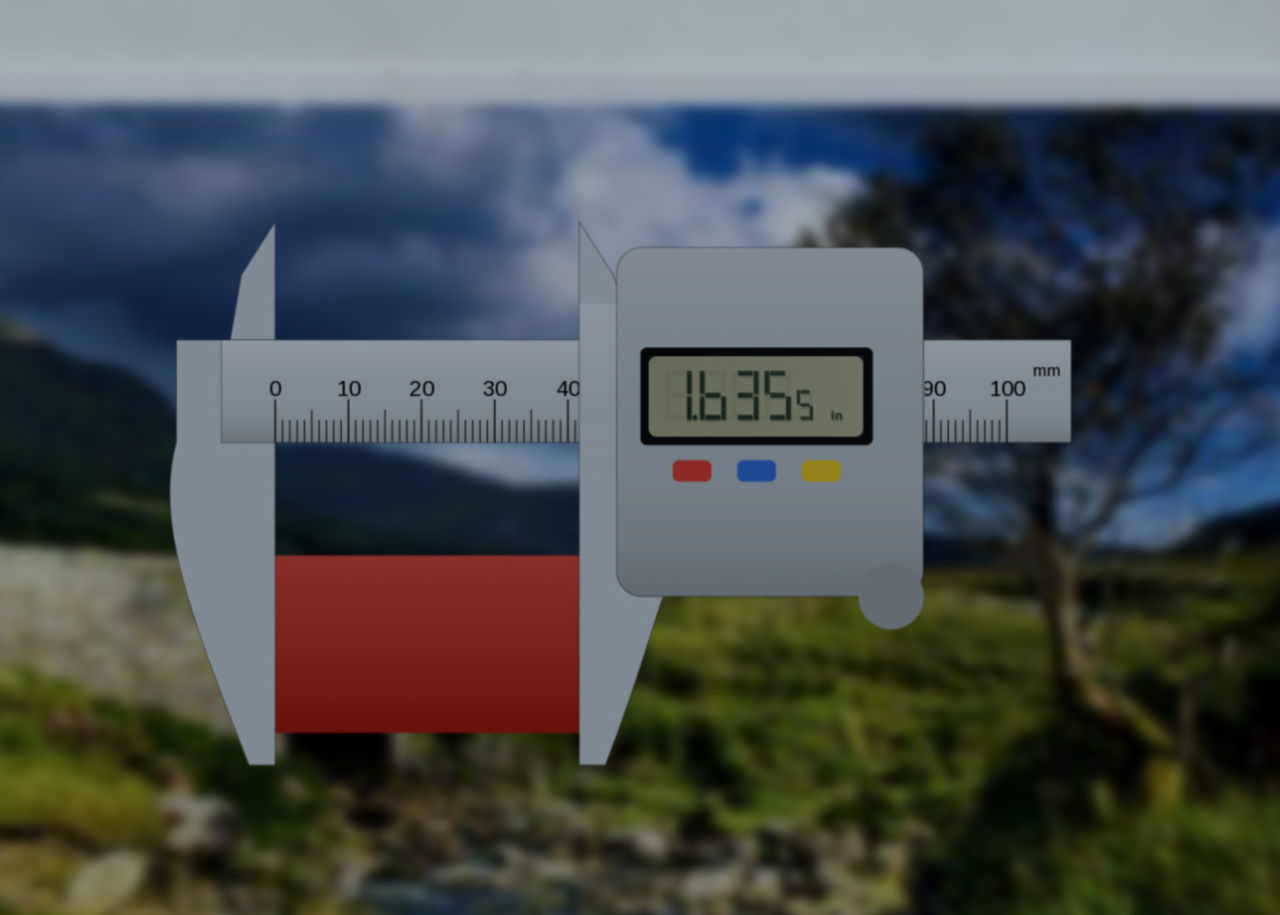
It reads 1.6355 in
